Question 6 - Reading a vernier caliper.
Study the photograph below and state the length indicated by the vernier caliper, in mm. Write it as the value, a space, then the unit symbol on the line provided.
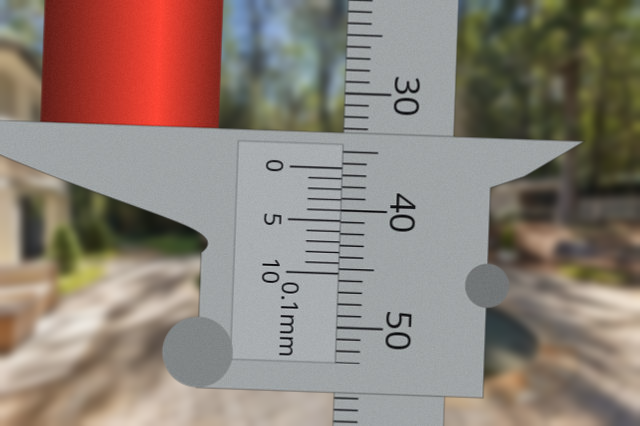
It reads 36.4 mm
